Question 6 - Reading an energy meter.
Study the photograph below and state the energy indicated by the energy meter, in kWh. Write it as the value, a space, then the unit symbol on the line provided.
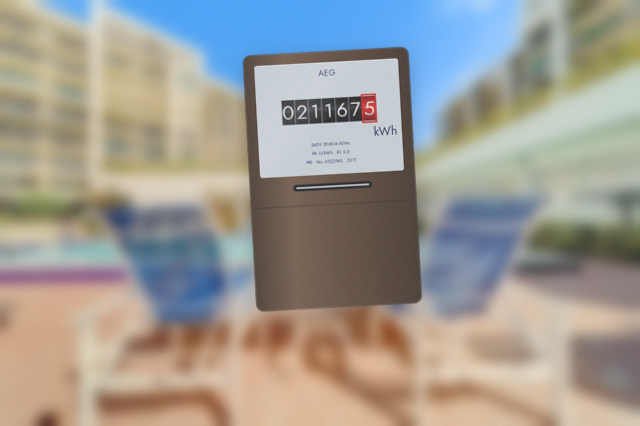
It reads 21167.5 kWh
